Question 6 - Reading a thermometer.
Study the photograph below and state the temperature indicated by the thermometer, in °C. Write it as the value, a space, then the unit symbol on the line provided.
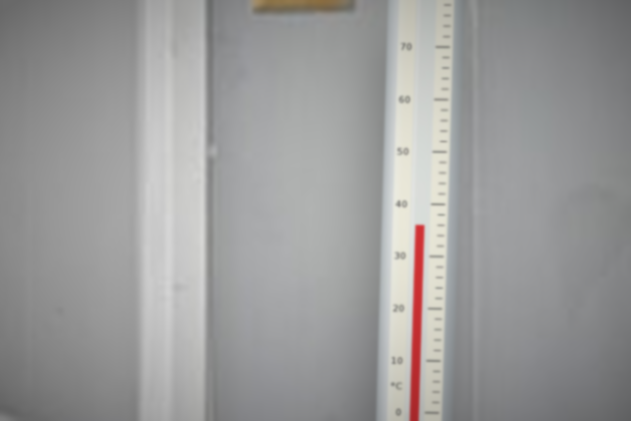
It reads 36 °C
